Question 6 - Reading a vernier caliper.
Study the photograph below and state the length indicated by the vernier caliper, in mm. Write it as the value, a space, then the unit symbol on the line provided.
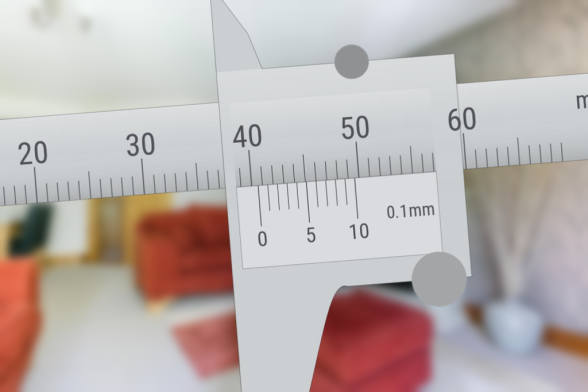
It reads 40.6 mm
